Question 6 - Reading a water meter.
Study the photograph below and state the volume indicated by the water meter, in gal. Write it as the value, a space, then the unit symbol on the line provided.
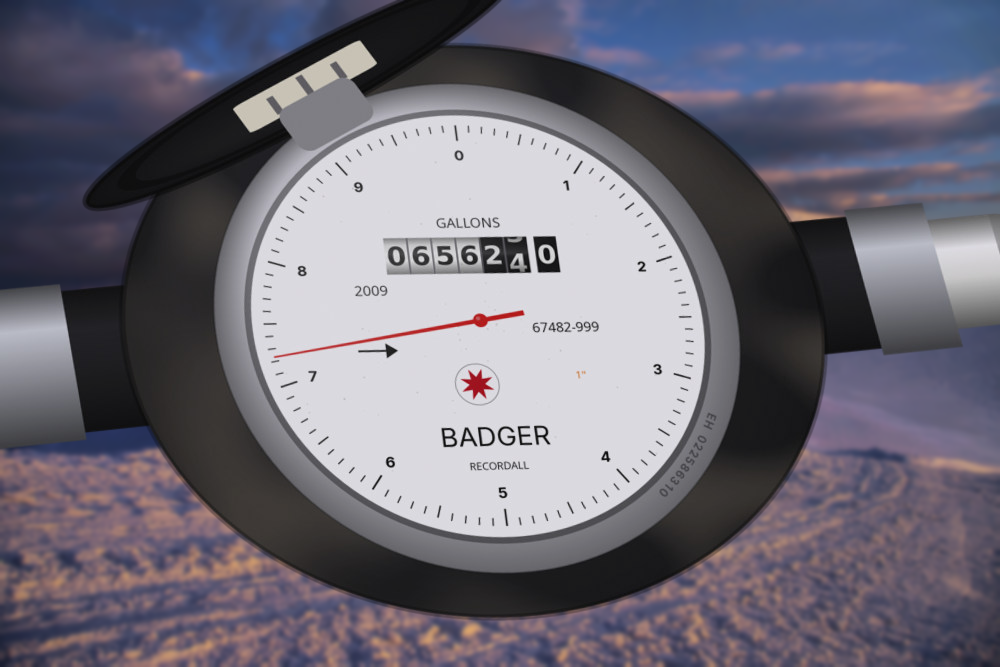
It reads 656237.2 gal
